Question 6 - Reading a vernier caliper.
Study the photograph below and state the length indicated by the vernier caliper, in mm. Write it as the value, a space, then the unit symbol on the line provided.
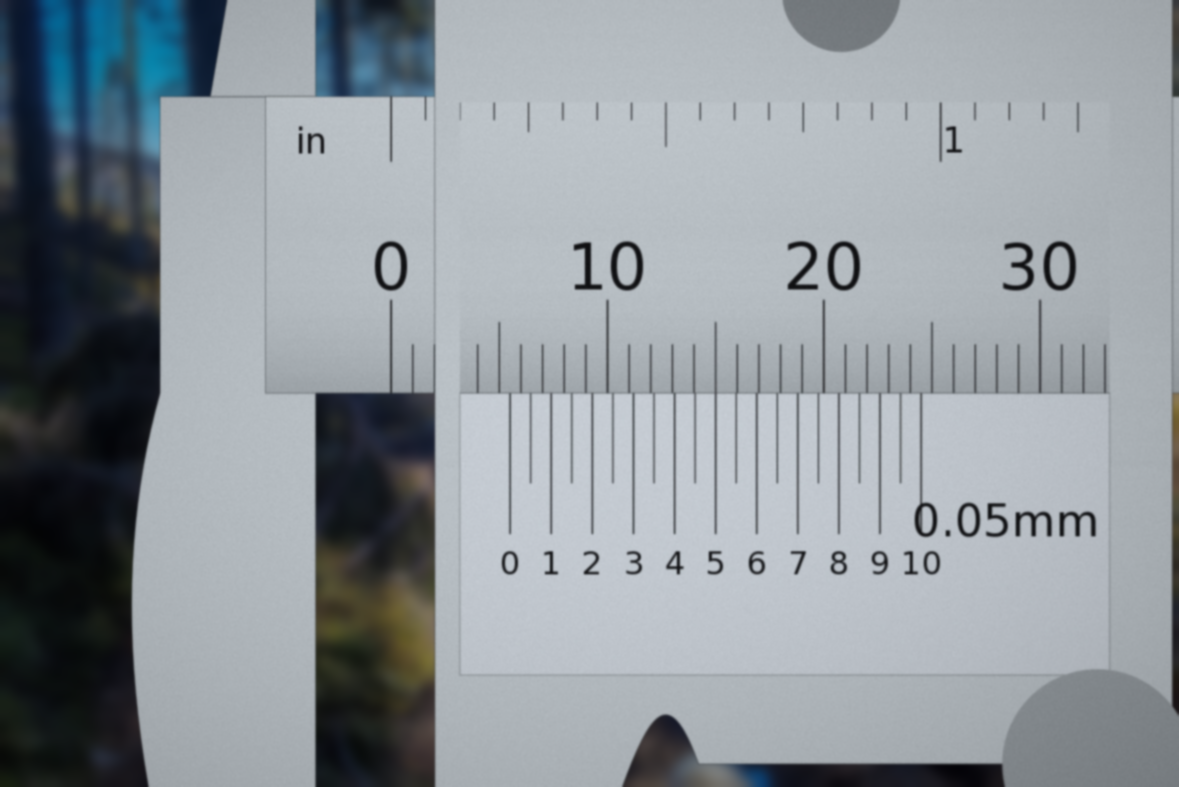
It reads 5.5 mm
